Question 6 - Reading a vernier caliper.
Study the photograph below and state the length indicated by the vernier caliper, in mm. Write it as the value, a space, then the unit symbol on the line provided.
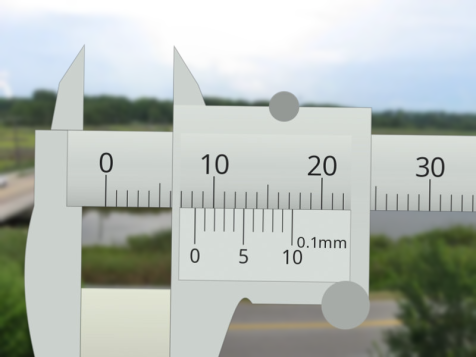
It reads 8.3 mm
